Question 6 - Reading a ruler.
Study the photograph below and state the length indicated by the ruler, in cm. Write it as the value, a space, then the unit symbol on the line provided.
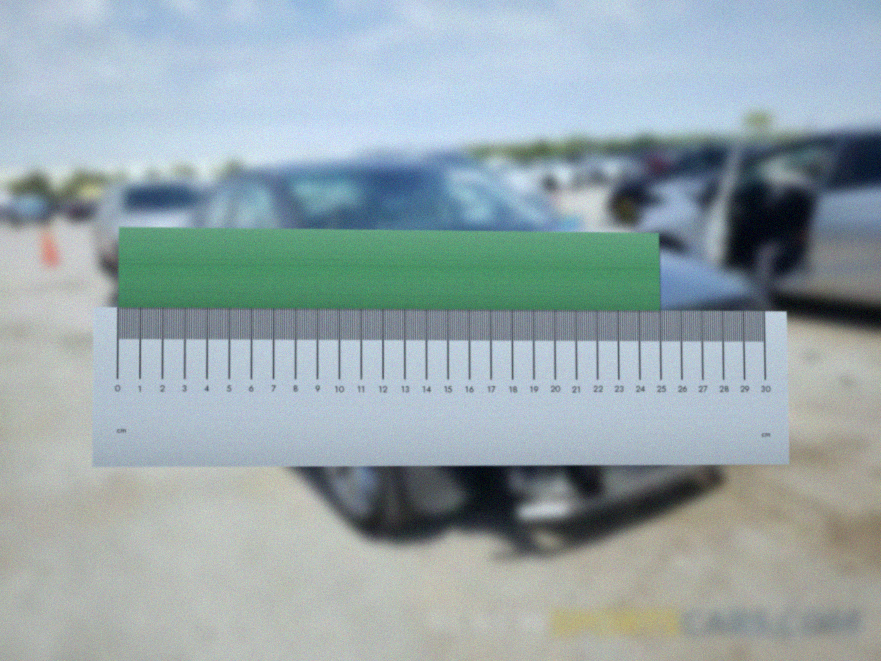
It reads 25 cm
